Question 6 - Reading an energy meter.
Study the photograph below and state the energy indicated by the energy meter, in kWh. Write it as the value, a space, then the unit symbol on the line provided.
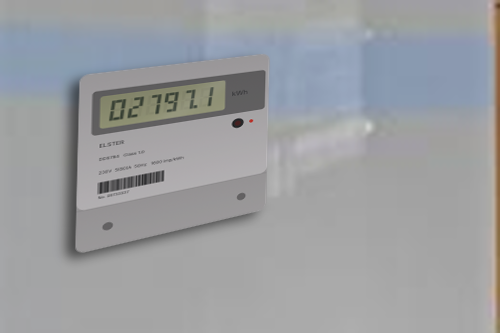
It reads 2797.1 kWh
